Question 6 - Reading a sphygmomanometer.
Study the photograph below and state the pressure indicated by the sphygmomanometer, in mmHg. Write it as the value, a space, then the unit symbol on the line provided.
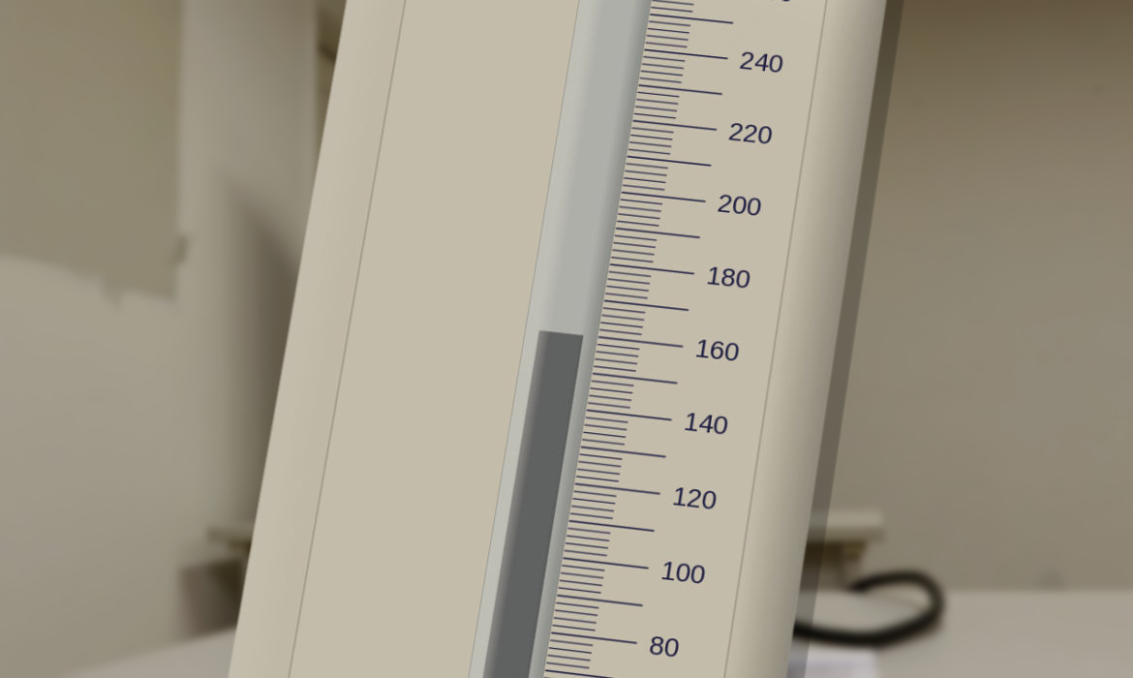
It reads 160 mmHg
